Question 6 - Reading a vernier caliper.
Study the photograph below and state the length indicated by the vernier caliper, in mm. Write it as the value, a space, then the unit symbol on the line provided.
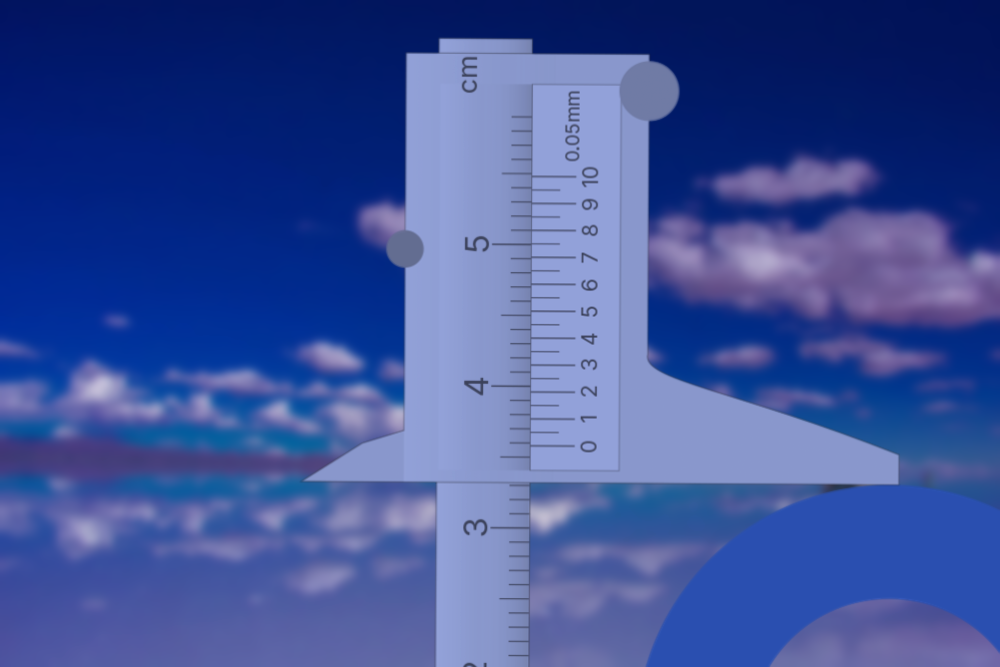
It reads 35.8 mm
